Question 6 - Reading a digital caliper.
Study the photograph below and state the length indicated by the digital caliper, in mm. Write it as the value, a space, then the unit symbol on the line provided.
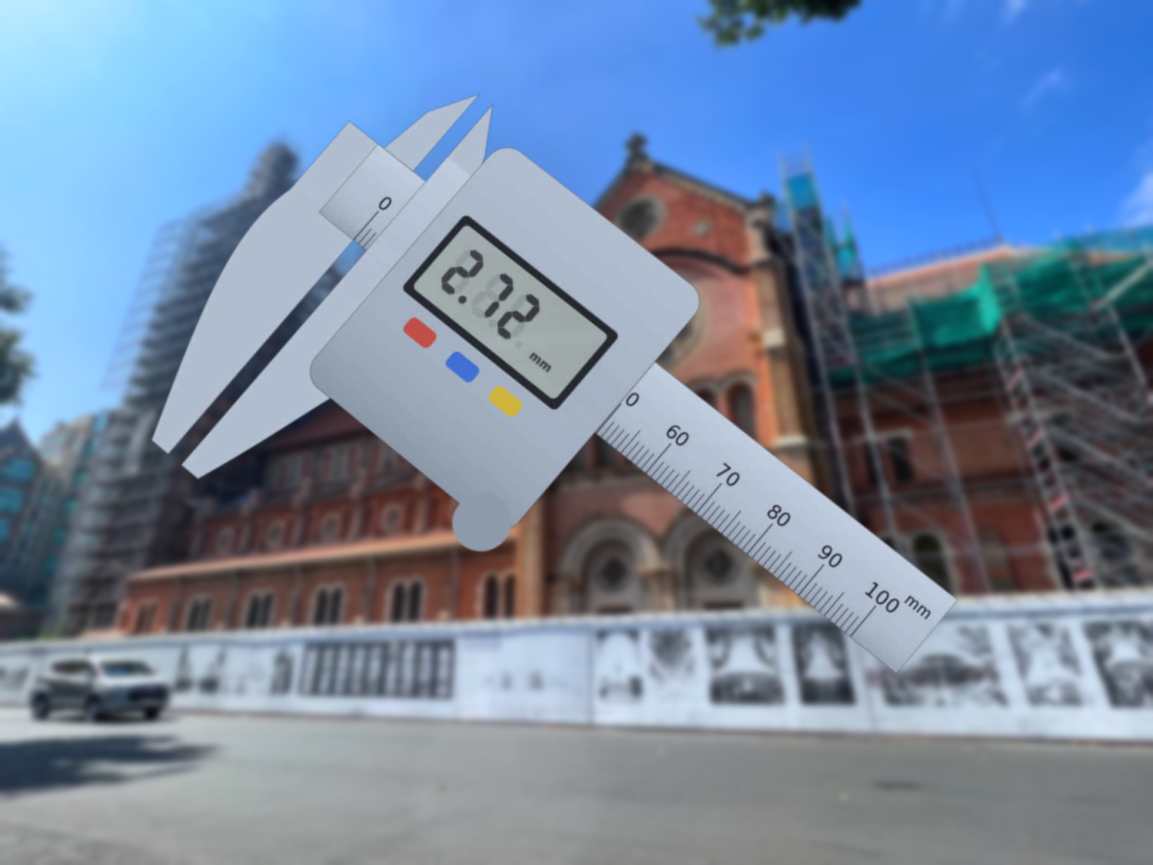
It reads 2.72 mm
